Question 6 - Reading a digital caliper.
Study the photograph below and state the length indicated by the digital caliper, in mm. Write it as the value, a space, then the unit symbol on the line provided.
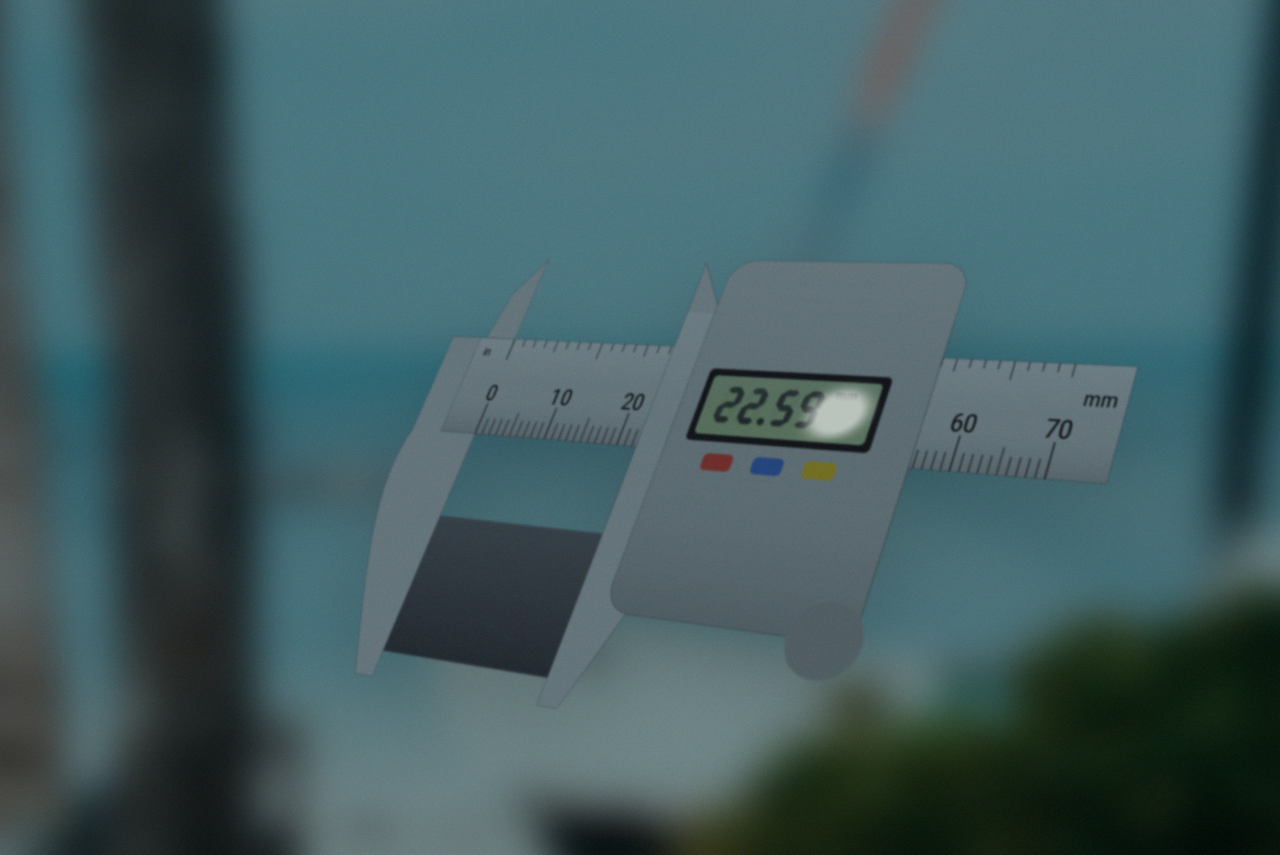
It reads 22.59 mm
